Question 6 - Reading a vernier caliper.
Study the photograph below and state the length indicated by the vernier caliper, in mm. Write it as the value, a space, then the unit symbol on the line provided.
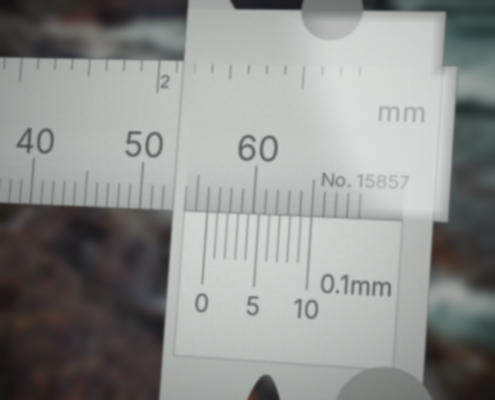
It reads 56.0 mm
